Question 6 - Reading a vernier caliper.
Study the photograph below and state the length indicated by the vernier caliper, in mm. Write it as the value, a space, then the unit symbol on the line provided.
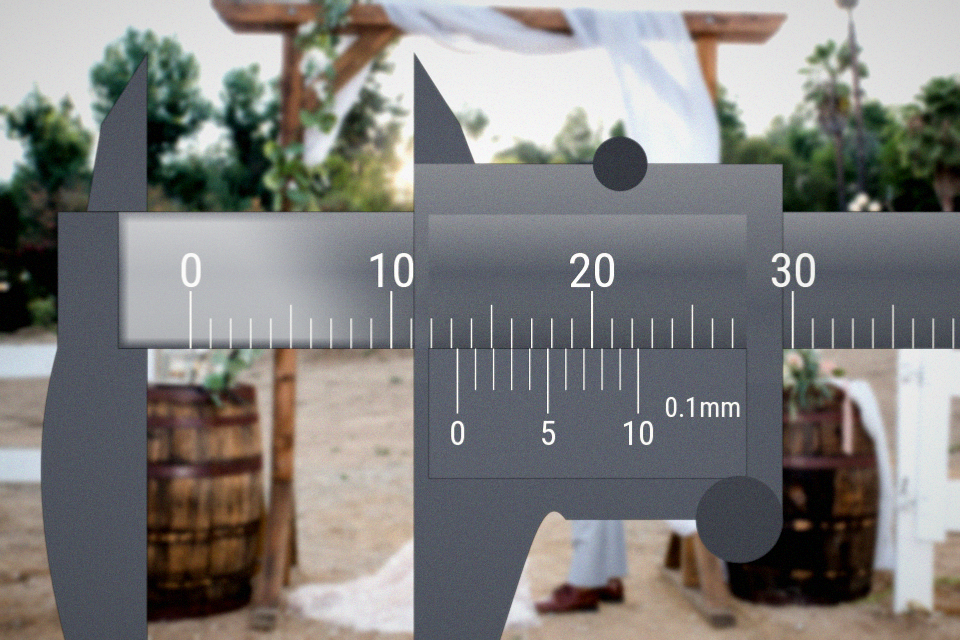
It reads 13.3 mm
